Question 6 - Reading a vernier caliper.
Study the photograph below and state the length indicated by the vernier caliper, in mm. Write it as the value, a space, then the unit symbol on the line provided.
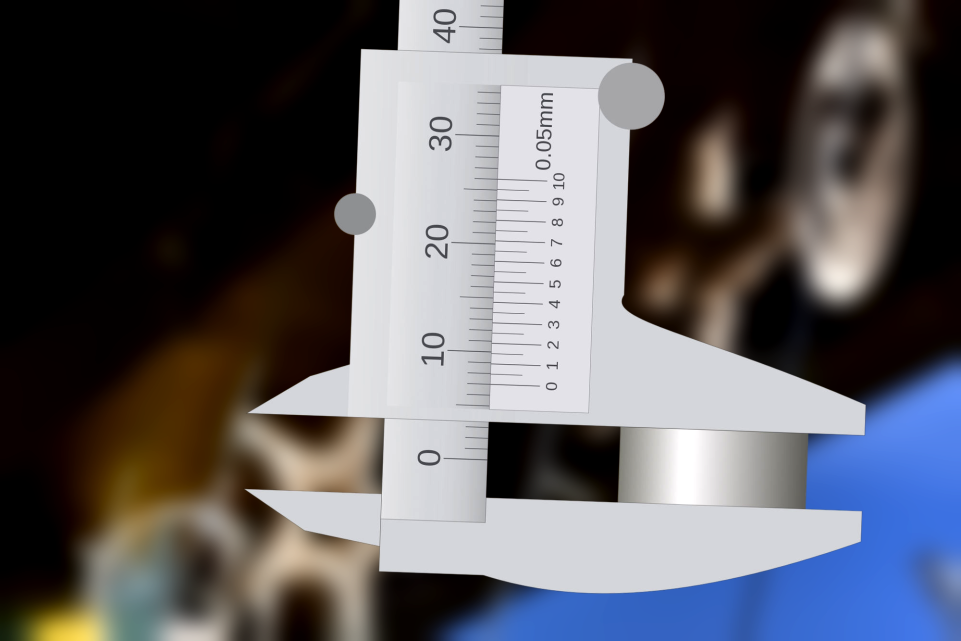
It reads 7.0 mm
